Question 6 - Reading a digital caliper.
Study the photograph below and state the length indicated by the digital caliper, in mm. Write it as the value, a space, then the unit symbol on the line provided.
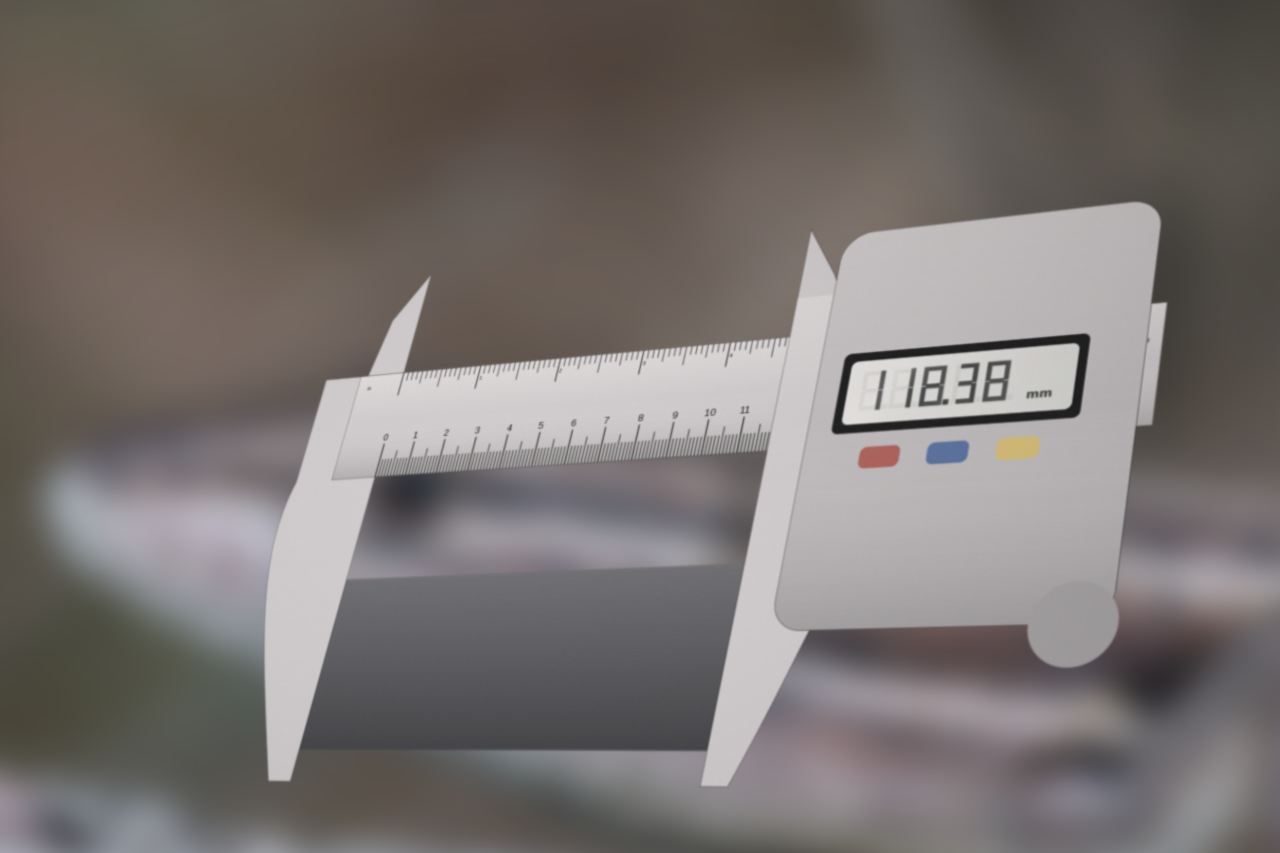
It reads 118.38 mm
